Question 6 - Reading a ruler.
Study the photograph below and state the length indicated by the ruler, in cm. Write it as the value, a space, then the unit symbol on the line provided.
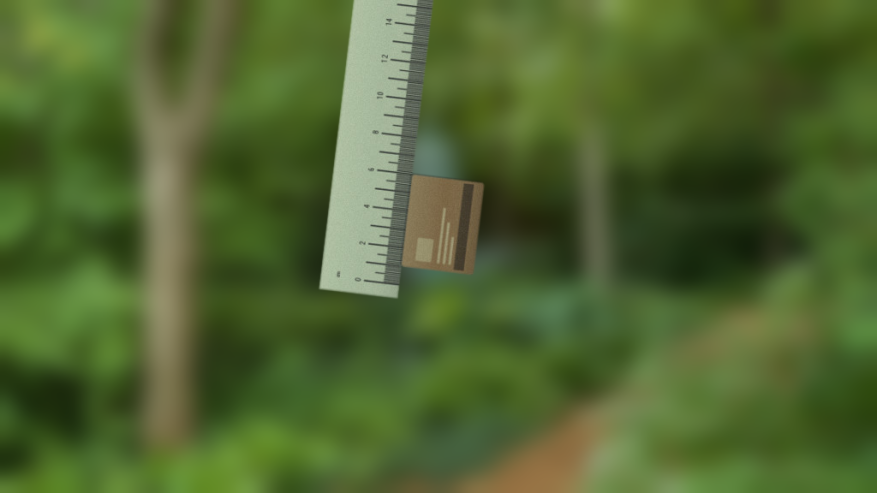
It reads 5 cm
